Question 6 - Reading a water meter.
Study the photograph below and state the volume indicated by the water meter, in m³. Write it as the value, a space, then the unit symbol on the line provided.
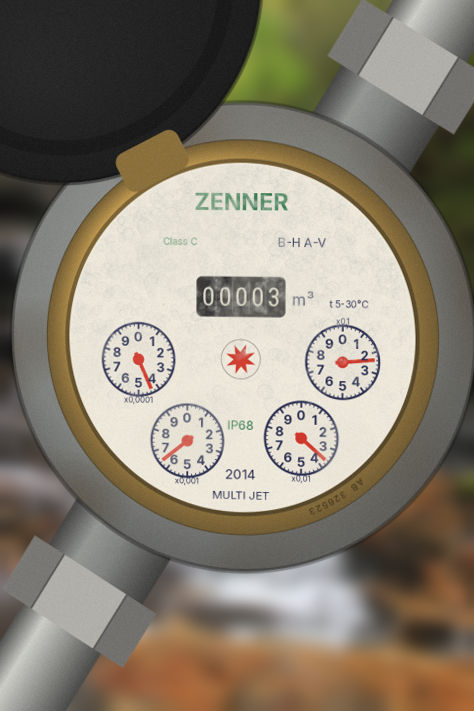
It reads 3.2364 m³
